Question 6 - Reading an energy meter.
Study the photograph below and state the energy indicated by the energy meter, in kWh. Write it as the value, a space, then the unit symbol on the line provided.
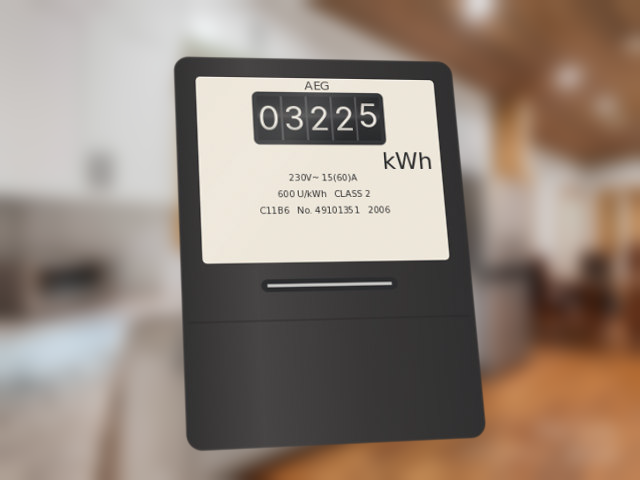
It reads 3225 kWh
